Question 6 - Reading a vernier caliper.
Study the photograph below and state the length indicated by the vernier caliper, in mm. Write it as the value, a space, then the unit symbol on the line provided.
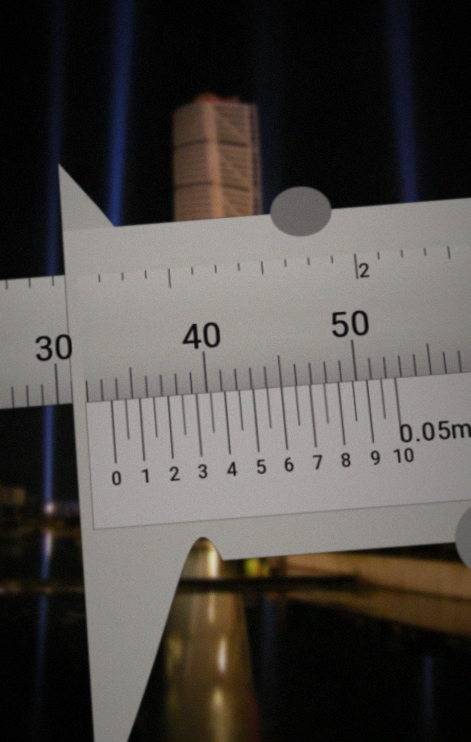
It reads 33.6 mm
